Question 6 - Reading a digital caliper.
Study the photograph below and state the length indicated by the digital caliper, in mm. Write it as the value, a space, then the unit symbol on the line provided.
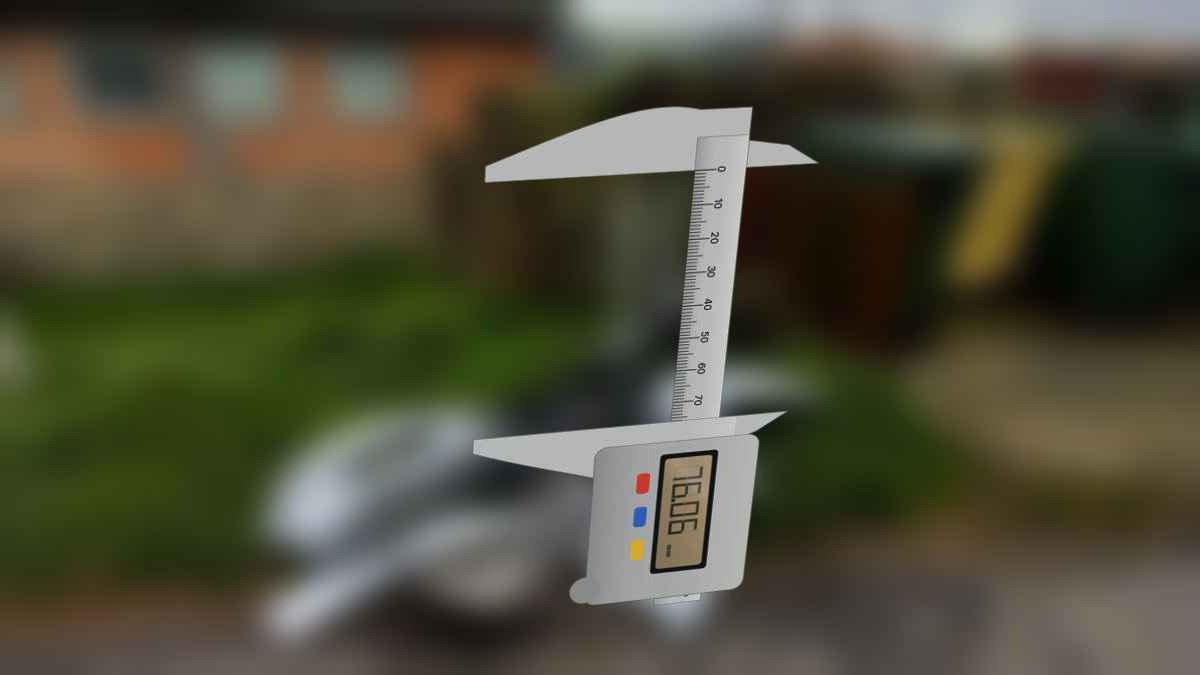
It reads 76.06 mm
